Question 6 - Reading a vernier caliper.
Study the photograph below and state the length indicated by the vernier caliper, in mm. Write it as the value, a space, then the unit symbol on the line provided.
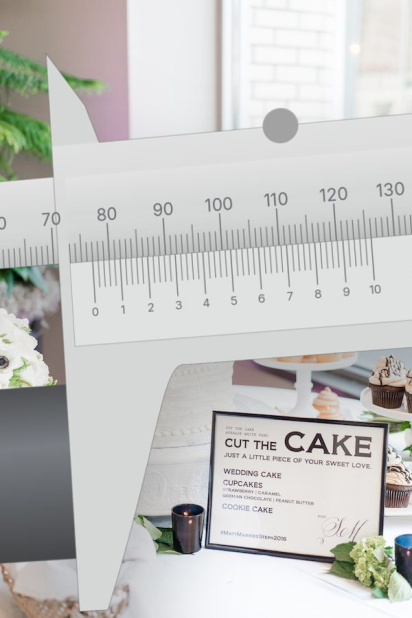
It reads 77.0 mm
